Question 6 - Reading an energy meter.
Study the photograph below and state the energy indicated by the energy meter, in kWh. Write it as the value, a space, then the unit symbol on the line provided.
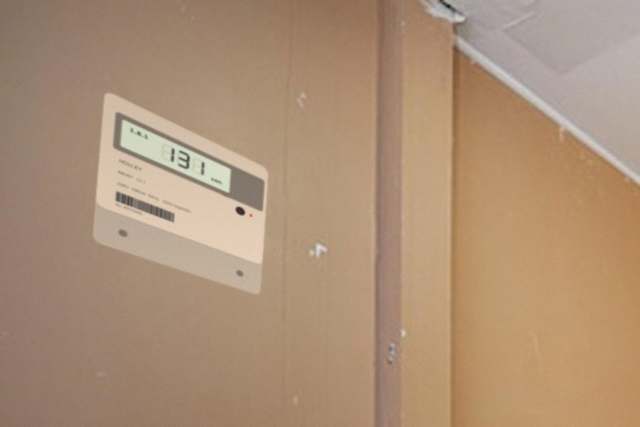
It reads 131 kWh
